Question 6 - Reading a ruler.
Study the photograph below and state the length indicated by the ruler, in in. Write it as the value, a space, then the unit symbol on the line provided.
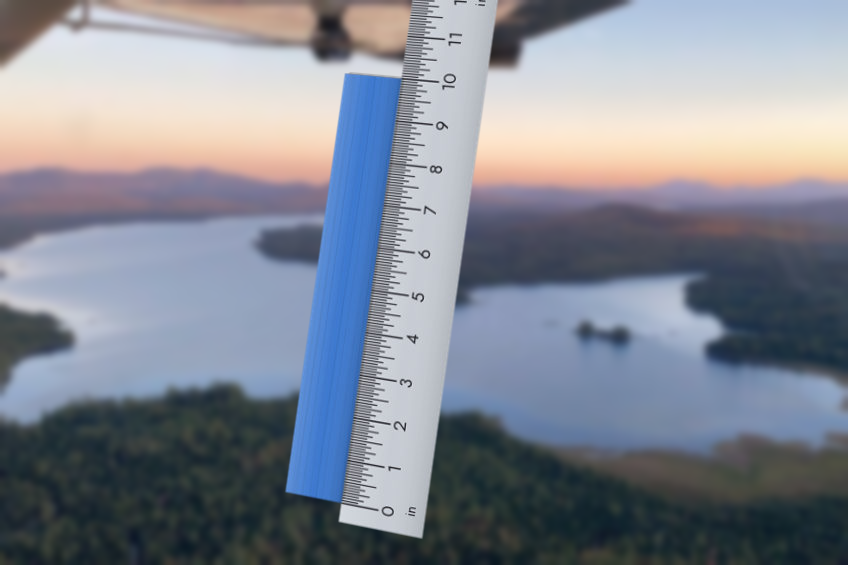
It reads 10 in
